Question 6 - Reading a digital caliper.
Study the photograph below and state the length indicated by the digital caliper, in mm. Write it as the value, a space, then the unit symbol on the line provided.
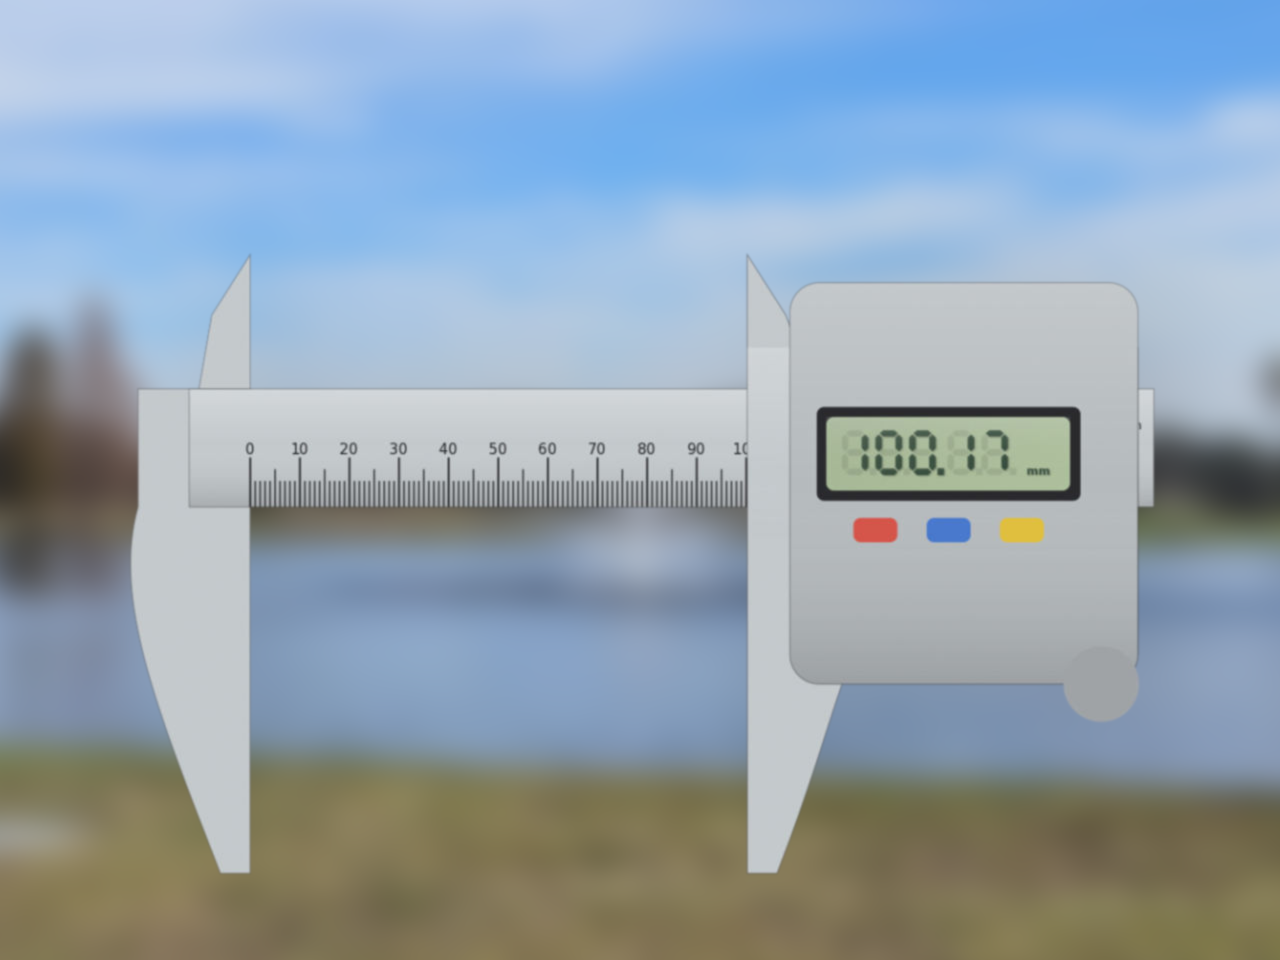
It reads 100.17 mm
